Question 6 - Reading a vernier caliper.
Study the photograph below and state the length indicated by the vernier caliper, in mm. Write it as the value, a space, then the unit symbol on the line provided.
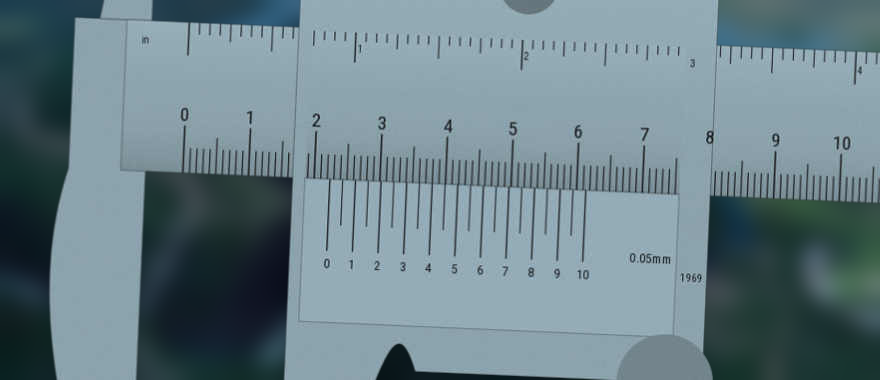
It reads 22.4 mm
